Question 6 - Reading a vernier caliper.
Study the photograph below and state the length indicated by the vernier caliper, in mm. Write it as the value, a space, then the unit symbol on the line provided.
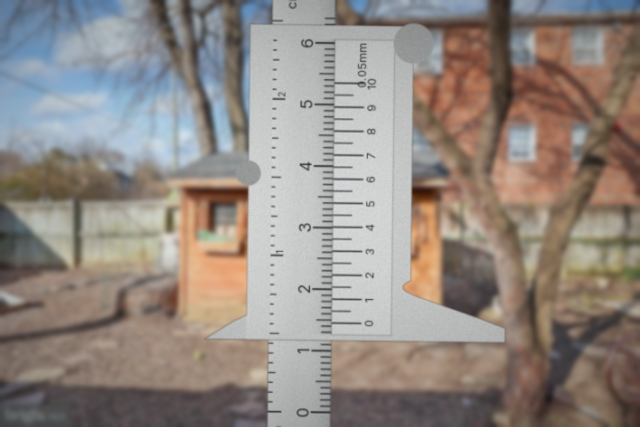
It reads 14.5 mm
